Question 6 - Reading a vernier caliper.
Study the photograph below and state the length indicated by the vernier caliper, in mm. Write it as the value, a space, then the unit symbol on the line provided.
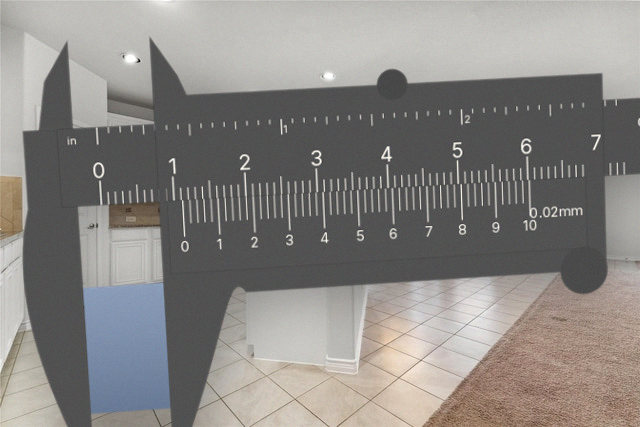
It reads 11.2 mm
